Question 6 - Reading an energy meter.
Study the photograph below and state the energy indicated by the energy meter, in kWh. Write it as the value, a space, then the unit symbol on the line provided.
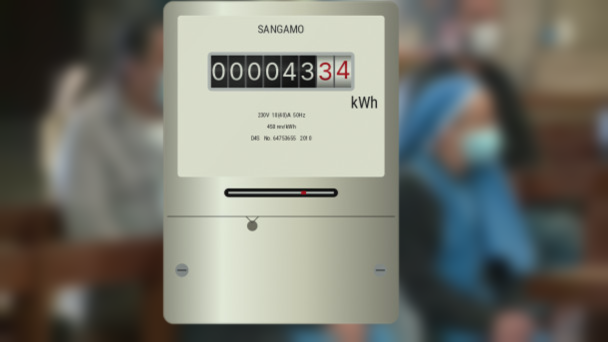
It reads 43.34 kWh
